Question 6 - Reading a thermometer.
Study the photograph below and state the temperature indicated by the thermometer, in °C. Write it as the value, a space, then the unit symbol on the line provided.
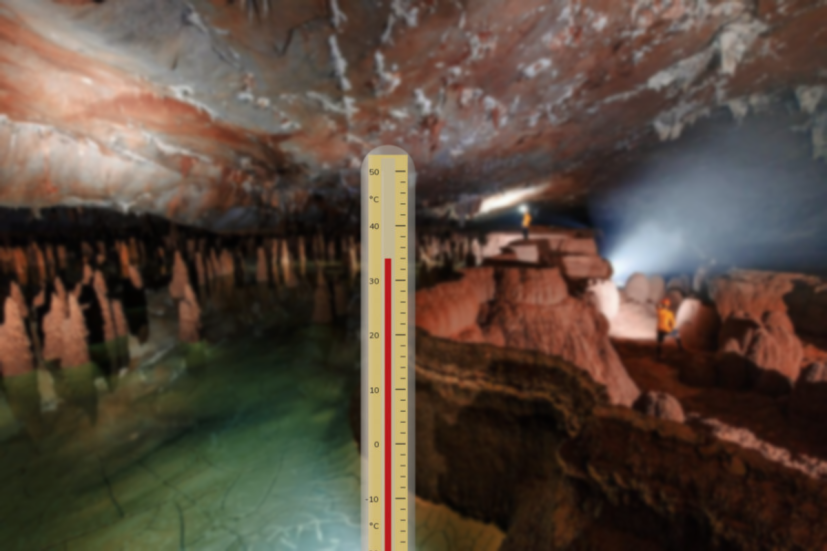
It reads 34 °C
